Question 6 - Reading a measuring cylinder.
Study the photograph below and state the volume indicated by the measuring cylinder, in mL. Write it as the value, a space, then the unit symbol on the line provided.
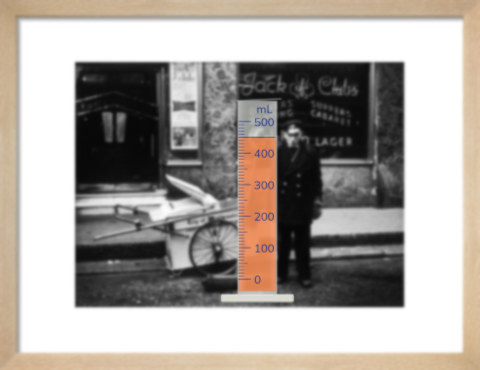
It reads 450 mL
